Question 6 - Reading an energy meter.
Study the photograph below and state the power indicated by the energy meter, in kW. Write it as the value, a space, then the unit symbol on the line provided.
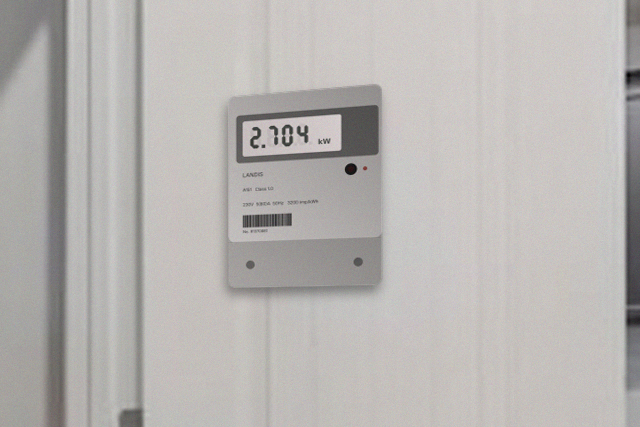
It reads 2.704 kW
